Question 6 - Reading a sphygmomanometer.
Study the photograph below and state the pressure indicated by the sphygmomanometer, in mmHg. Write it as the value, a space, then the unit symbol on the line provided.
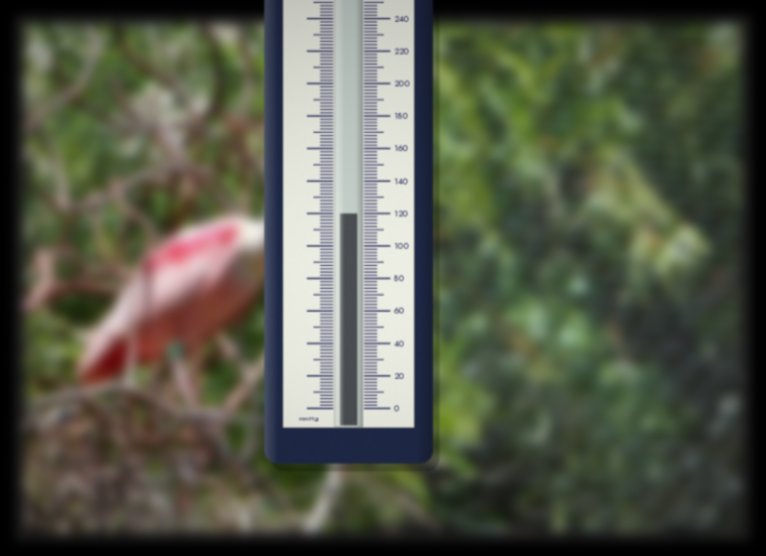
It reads 120 mmHg
